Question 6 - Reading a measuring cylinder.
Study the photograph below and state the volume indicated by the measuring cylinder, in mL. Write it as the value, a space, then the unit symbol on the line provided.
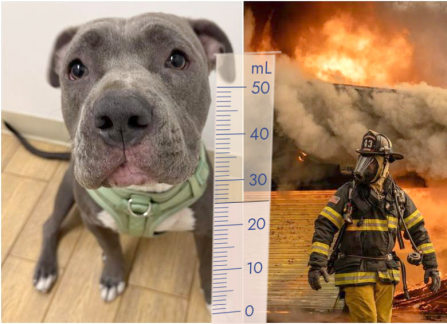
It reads 25 mL
